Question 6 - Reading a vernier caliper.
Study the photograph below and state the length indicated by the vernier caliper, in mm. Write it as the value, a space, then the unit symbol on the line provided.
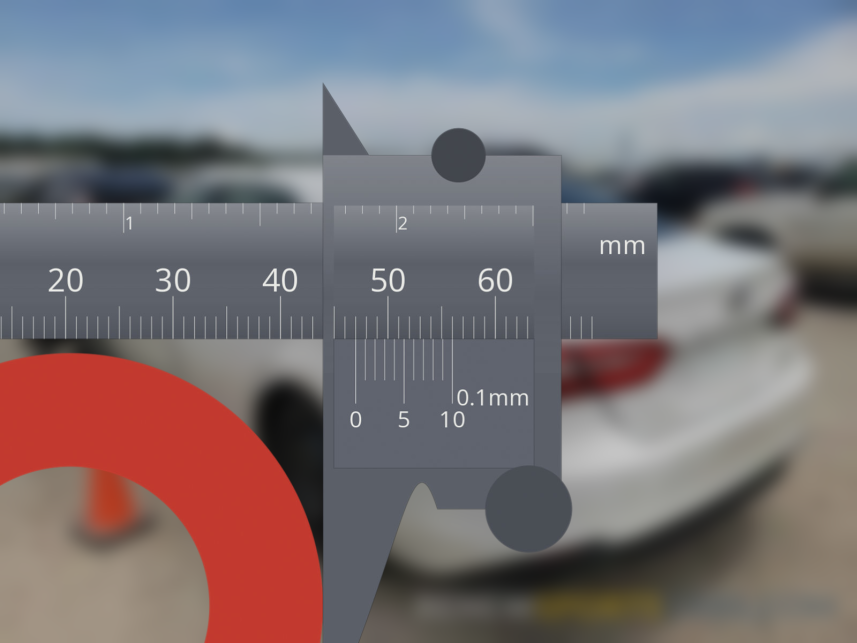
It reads 47.0 mm
